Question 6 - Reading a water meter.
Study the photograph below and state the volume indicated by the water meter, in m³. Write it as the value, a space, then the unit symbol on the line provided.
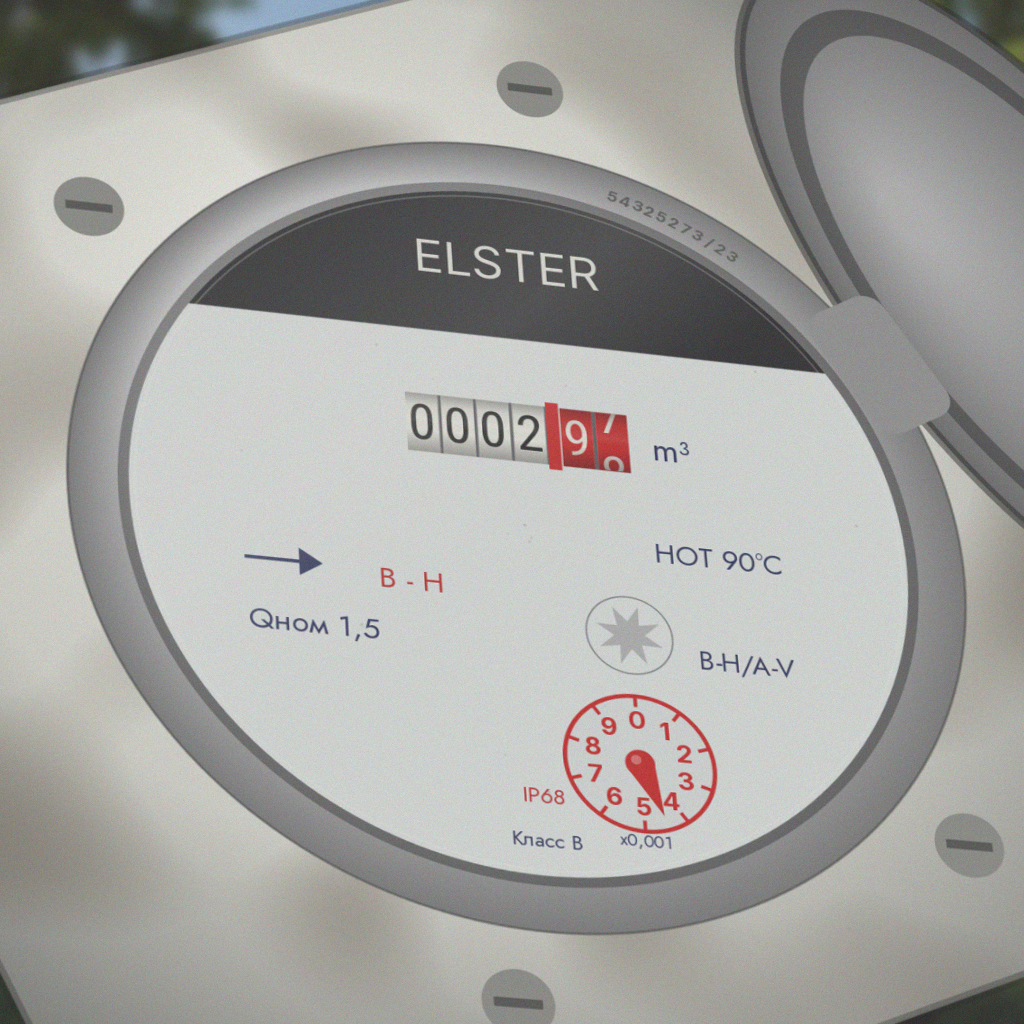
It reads 2.974 m³
